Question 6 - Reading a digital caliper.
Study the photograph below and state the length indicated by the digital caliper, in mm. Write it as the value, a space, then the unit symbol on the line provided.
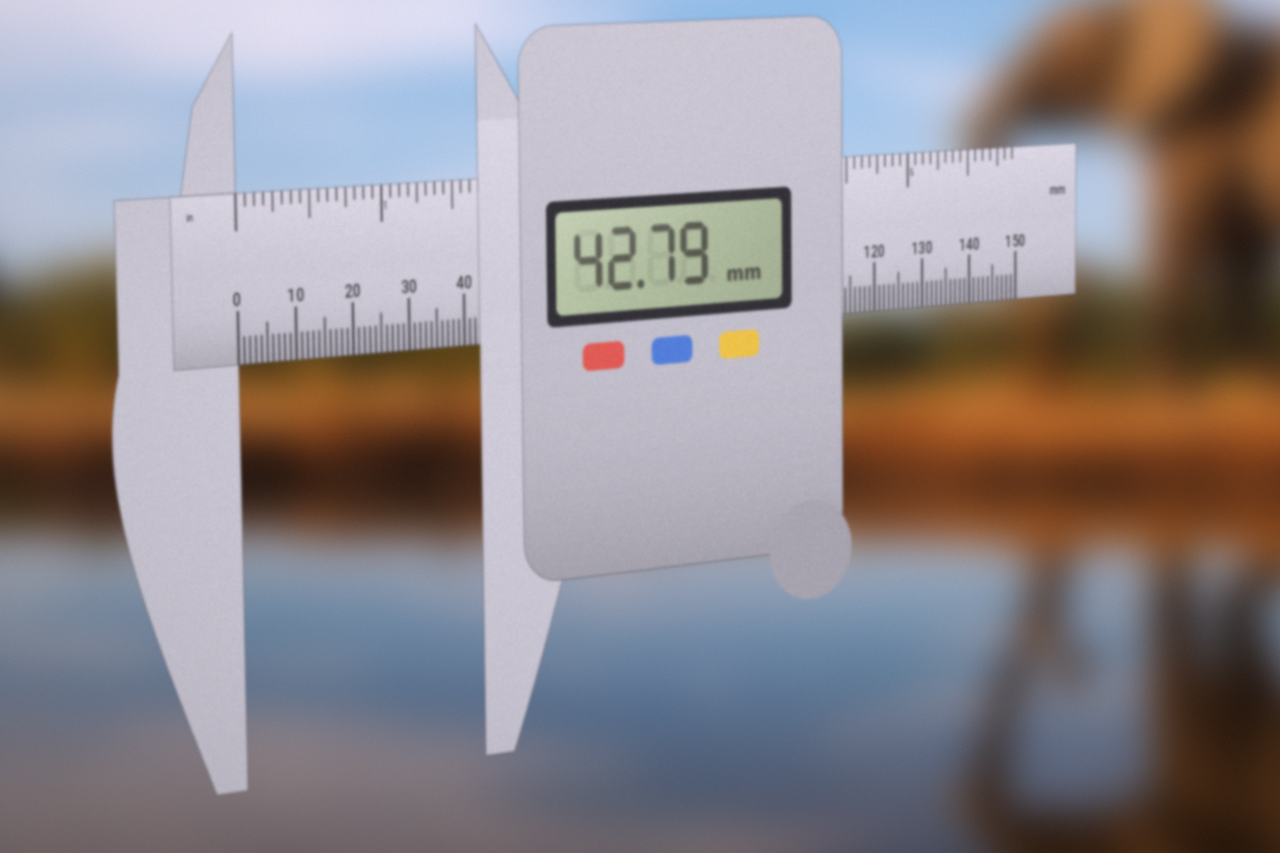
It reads 42.79 mm
